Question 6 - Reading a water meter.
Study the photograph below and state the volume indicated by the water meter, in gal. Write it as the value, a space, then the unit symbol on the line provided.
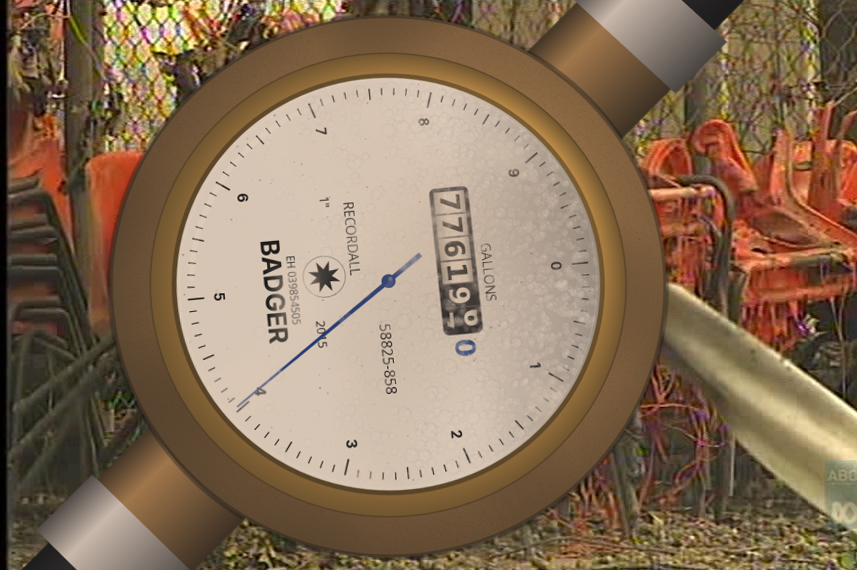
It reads 7761964.0 gal
